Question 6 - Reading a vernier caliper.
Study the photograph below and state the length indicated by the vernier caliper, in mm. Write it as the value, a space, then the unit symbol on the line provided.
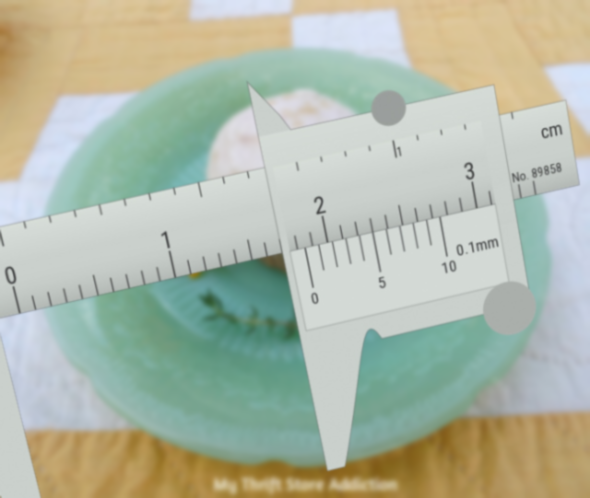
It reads 18.5 mm
